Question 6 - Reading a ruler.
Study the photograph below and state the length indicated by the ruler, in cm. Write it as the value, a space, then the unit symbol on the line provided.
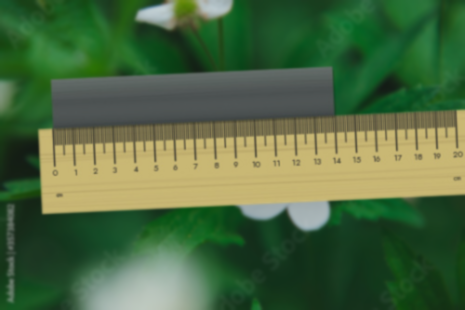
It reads 14 cm
